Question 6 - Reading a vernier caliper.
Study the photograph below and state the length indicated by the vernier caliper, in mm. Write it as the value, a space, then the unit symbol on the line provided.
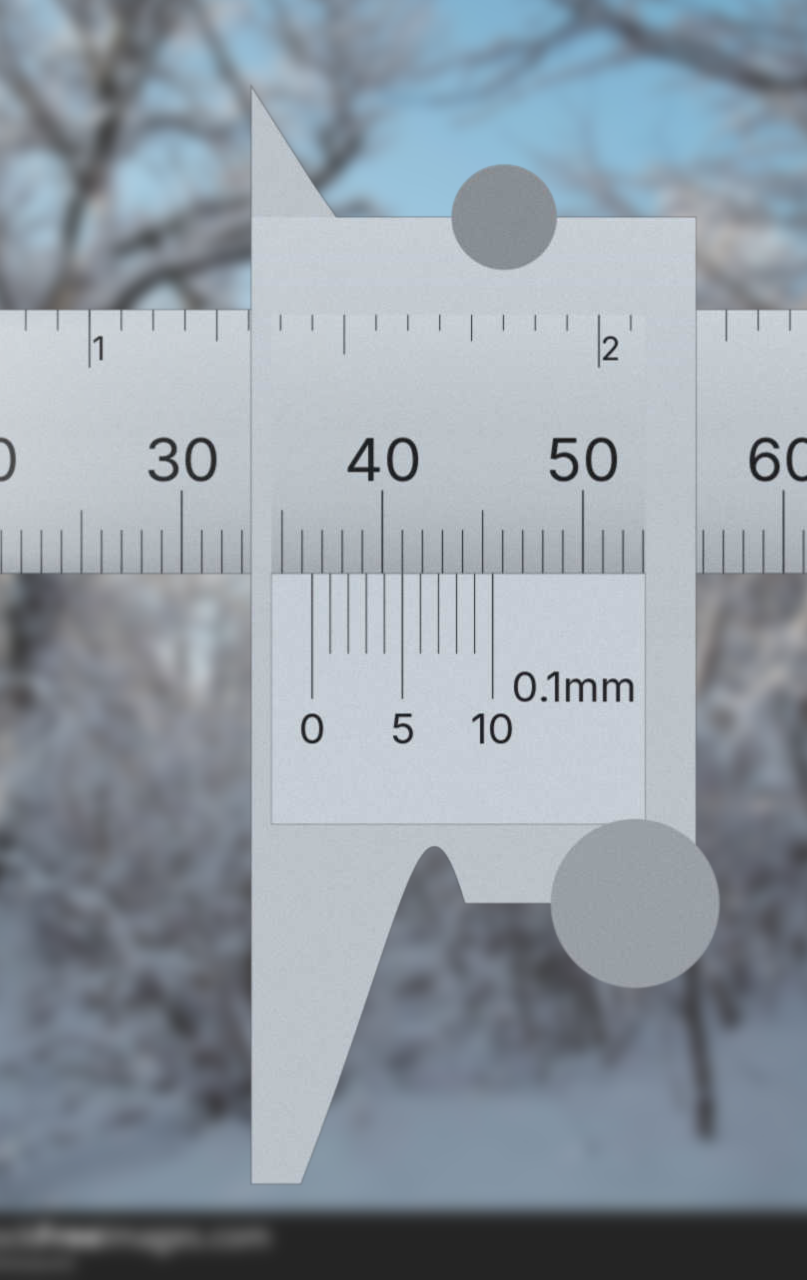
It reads 36.5 mm
